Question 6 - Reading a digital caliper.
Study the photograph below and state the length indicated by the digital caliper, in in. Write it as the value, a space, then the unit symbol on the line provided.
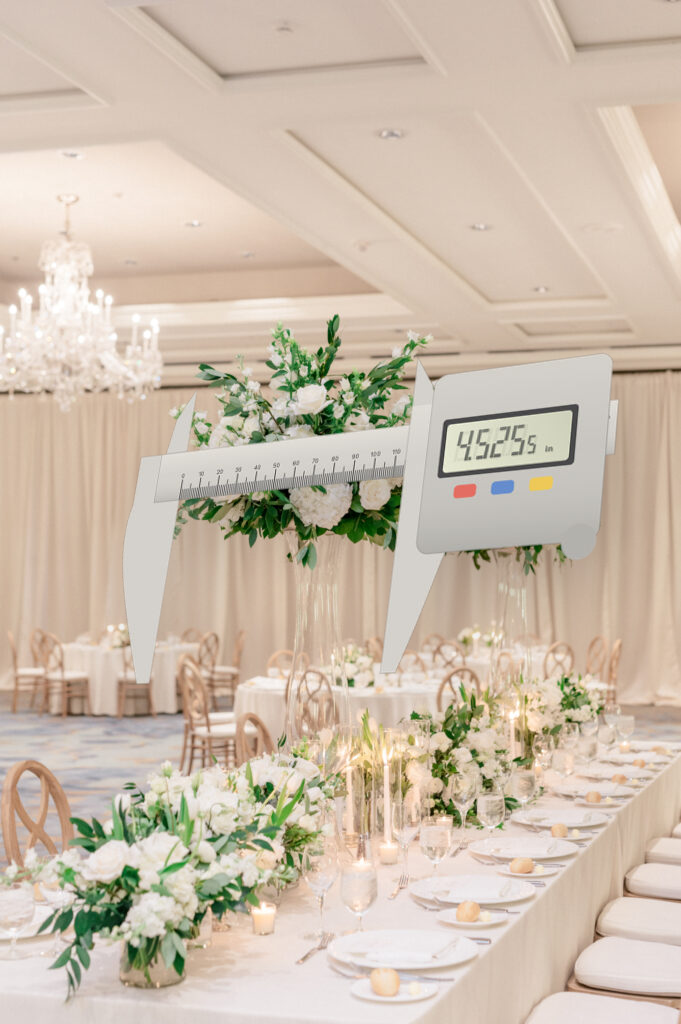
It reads 4.5255 in
